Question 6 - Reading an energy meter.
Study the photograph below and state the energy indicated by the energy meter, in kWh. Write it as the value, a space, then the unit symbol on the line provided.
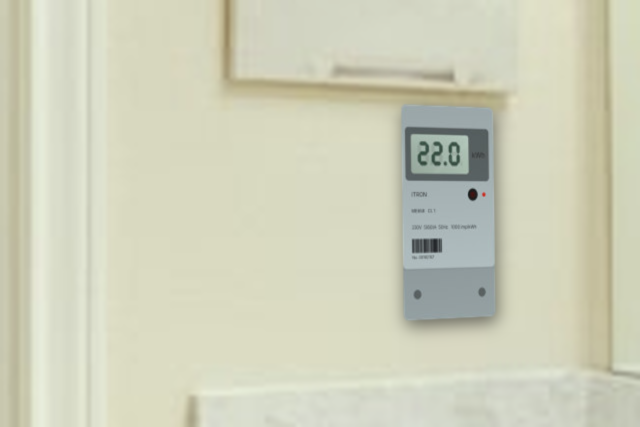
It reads 22.0 kWh
